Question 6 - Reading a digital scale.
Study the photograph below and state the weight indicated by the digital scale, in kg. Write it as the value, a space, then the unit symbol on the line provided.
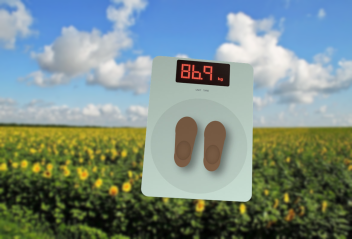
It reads 86.9 kg
